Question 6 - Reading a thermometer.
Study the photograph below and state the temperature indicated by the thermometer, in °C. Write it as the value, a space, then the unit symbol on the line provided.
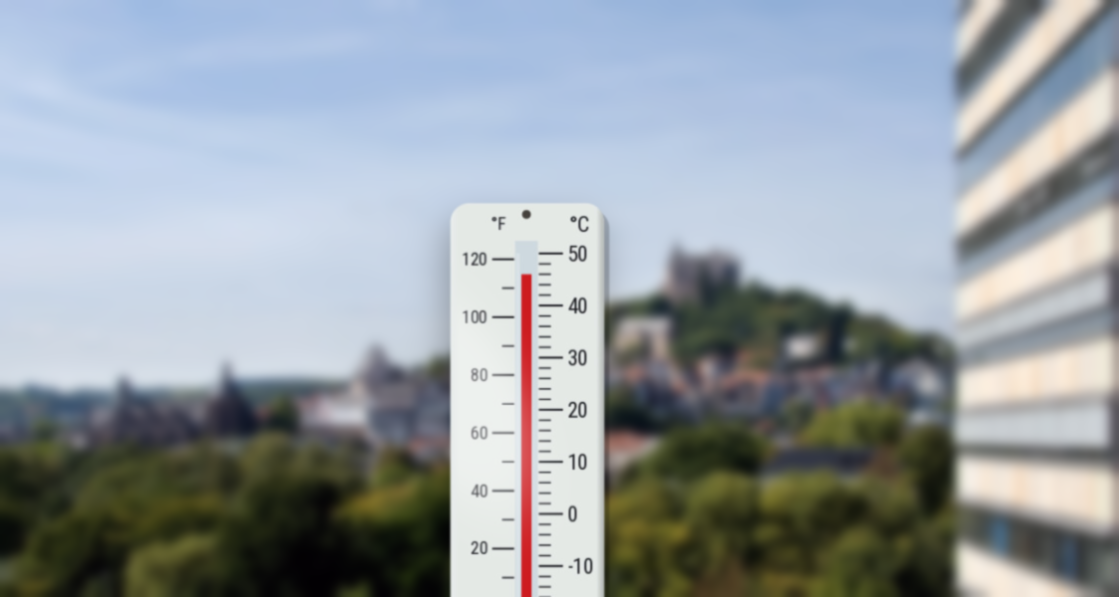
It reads 46 °C
